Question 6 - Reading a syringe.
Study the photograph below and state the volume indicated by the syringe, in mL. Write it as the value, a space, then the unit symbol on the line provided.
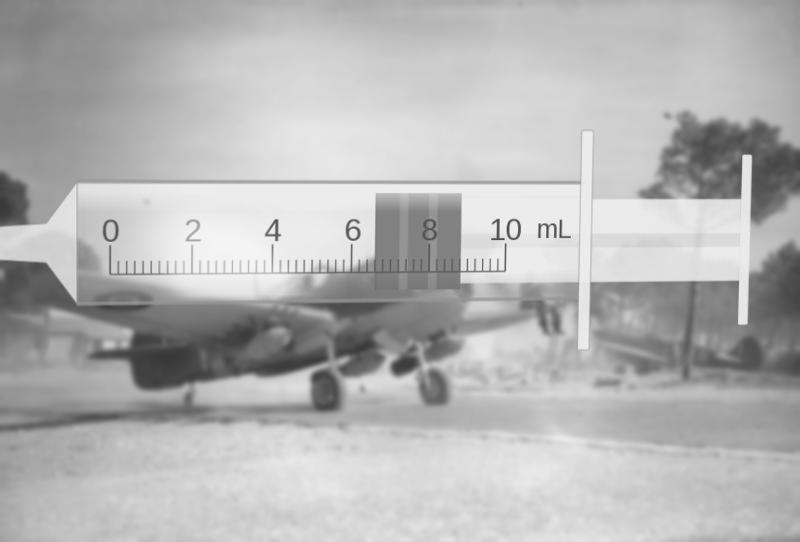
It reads 6.6 mL
